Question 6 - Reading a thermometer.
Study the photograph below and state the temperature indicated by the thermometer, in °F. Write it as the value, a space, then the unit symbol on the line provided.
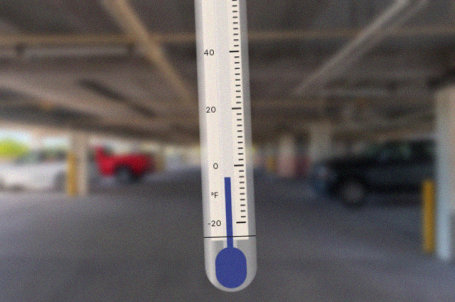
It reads -4 °F
